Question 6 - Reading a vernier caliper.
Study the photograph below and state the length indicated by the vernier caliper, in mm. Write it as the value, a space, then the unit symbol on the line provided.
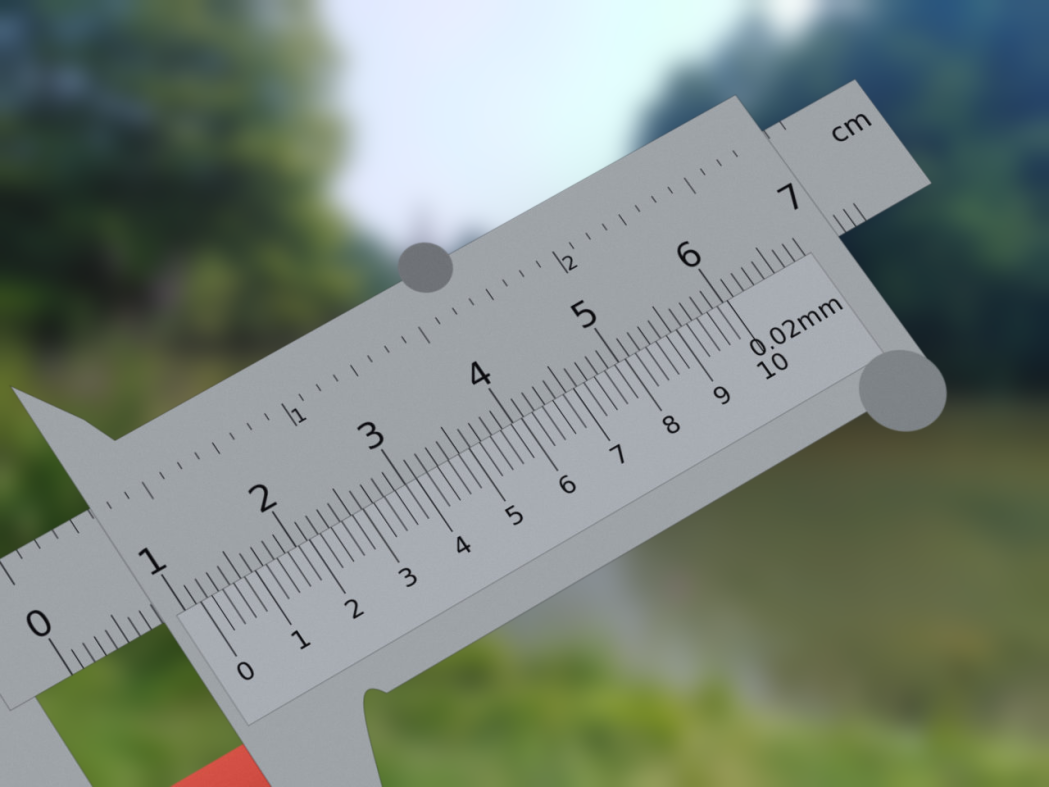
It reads 11.4 mm
